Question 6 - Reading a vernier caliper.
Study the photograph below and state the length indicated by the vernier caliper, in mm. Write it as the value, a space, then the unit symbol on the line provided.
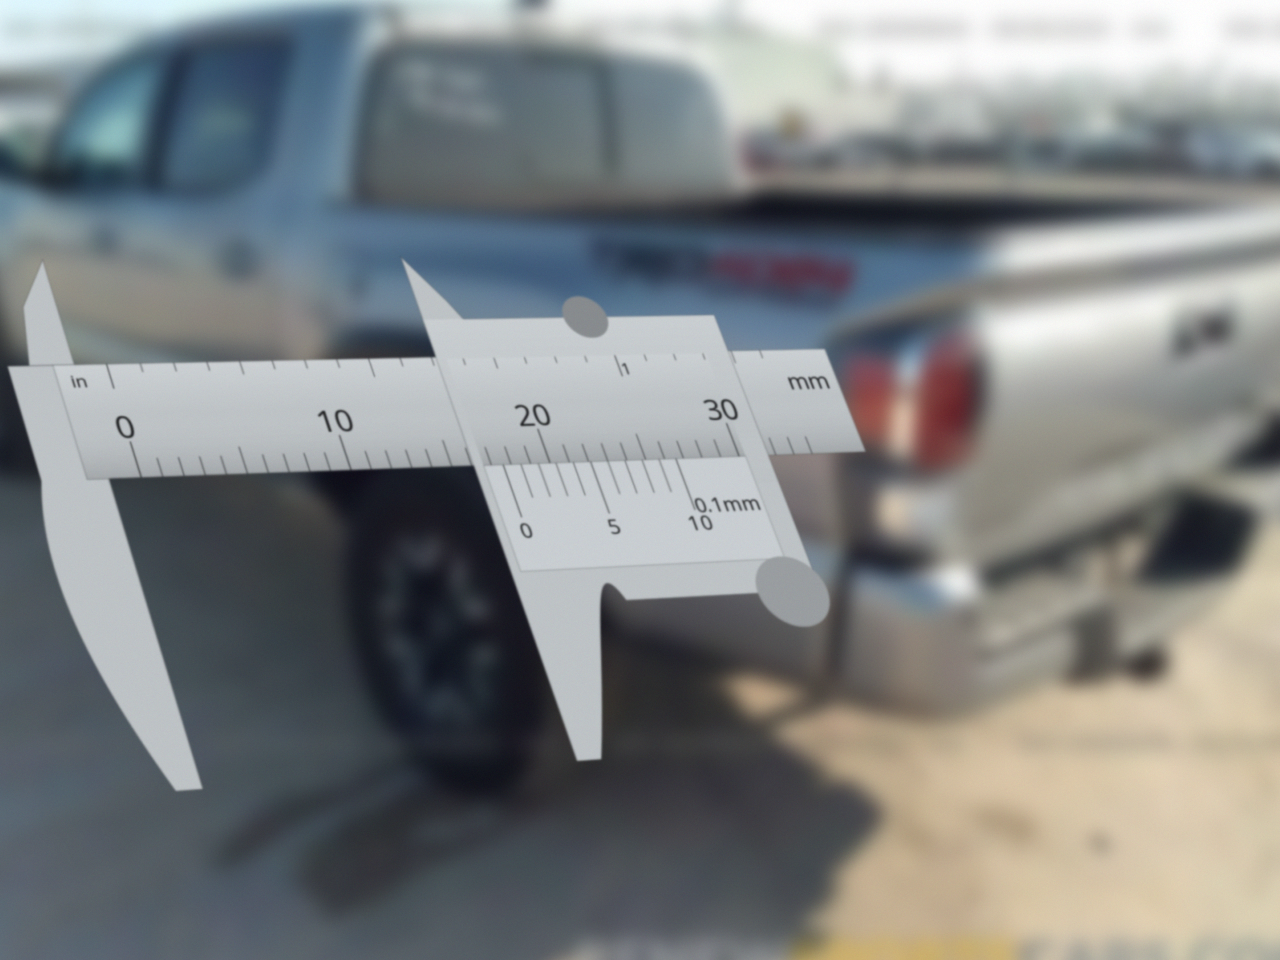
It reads 17.6 mm
